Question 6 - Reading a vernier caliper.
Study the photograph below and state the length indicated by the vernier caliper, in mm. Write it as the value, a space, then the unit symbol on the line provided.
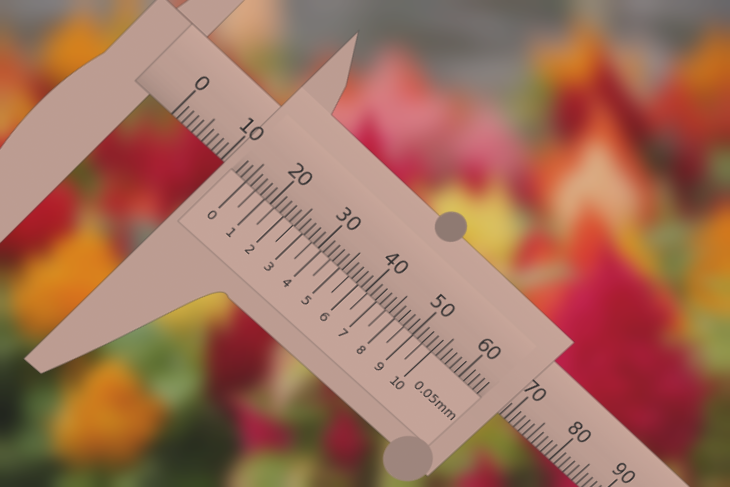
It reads 15.0 mm
